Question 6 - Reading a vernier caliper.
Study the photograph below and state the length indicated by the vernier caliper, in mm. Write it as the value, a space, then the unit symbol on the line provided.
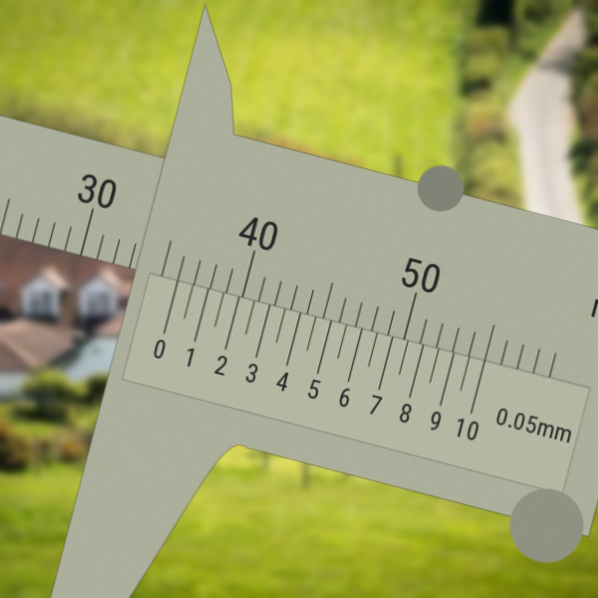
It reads 36.0 mm
